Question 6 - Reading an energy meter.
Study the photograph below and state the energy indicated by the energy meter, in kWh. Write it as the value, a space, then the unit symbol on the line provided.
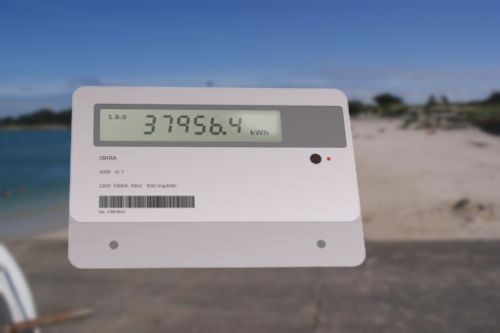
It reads 37956.4 kWh
